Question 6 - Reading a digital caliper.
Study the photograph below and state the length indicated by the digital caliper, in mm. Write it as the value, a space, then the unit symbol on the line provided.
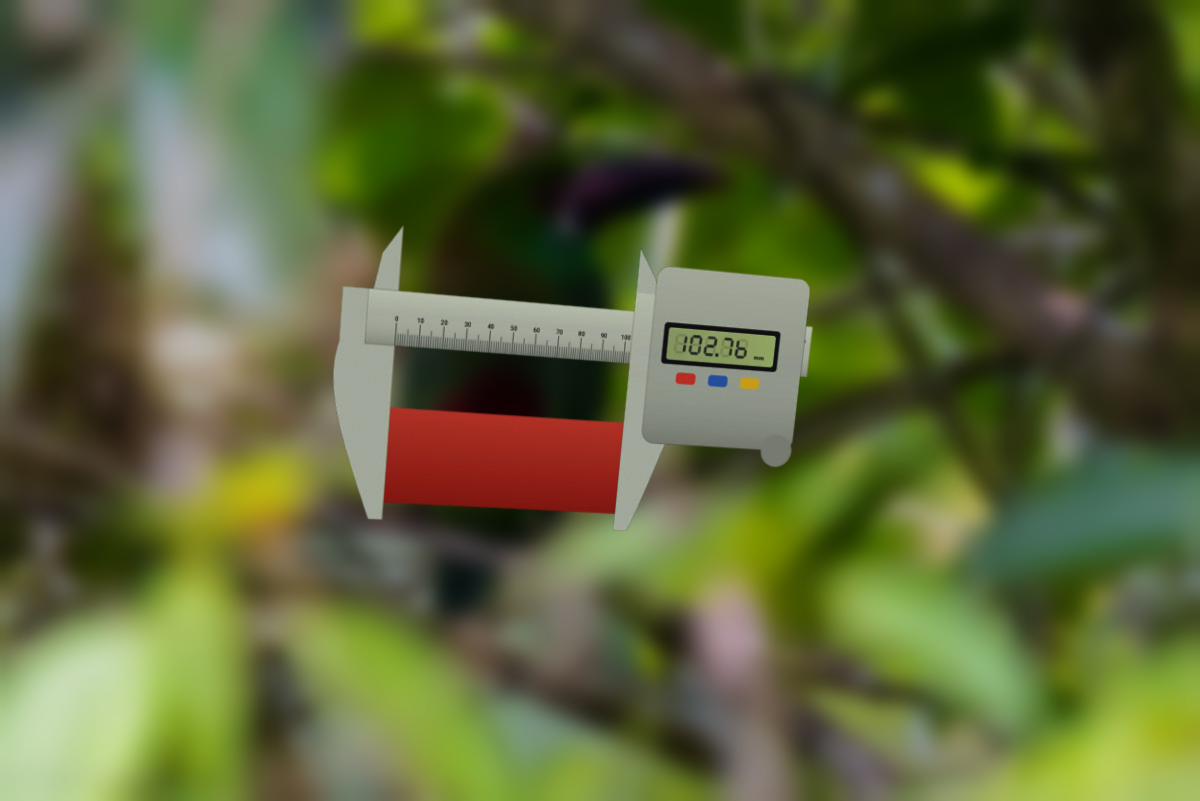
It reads 102.76 mm
